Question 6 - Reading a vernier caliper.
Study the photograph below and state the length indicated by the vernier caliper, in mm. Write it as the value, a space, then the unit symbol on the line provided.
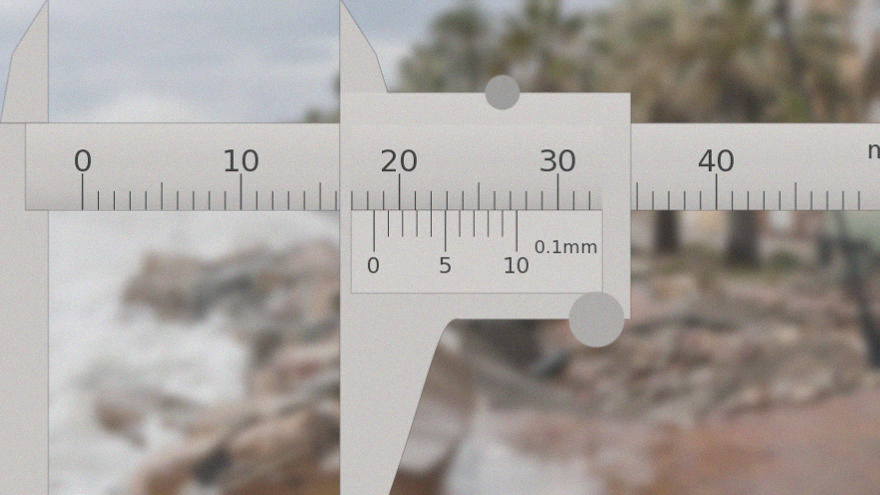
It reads 18.4 mm
